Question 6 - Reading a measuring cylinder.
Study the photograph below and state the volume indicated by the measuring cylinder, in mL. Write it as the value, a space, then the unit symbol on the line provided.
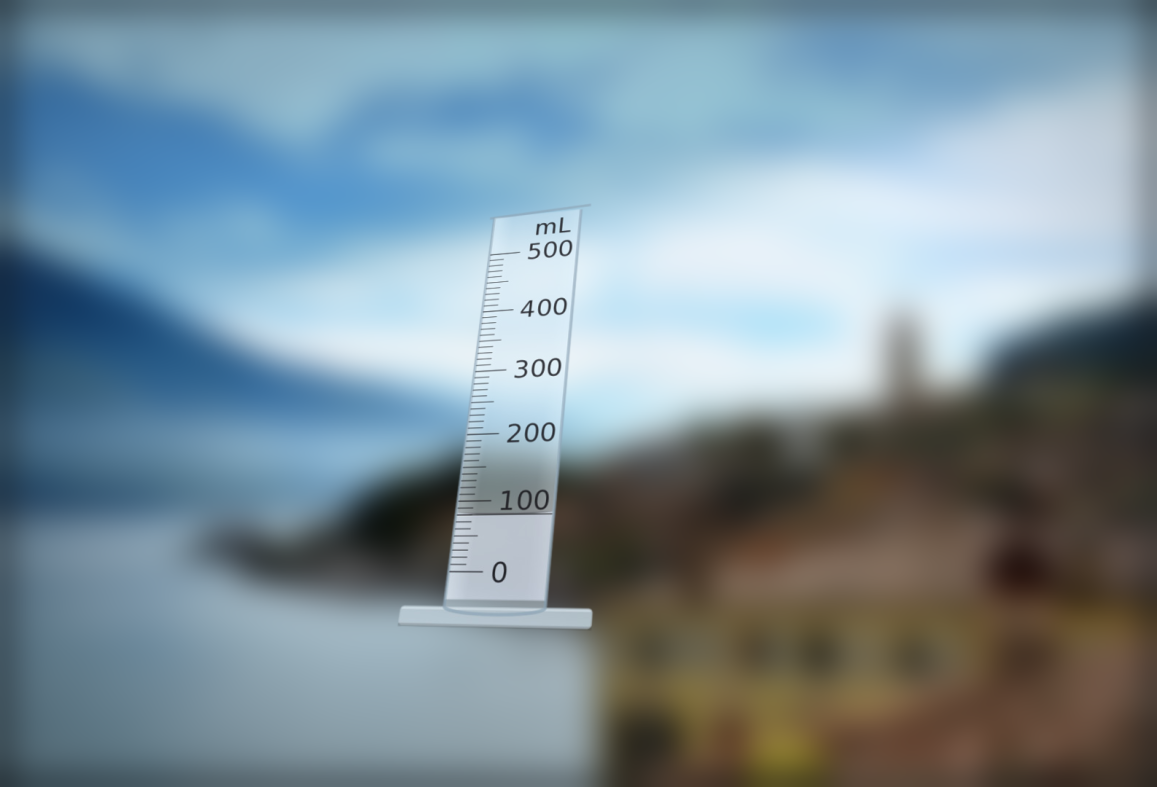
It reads 80 mL
